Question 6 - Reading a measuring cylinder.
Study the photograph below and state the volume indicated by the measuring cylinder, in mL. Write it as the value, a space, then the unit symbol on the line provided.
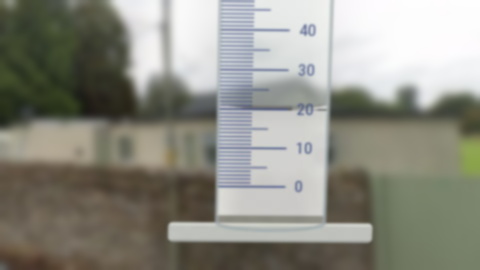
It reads 20 mL
